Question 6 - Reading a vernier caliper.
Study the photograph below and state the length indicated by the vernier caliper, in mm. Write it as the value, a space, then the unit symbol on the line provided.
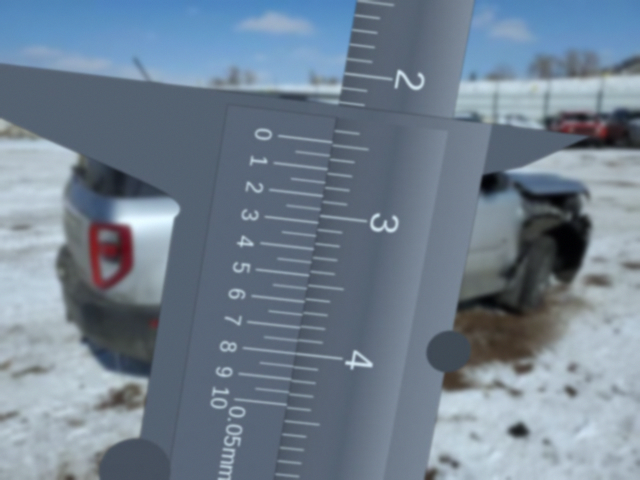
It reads 24.8 mm
